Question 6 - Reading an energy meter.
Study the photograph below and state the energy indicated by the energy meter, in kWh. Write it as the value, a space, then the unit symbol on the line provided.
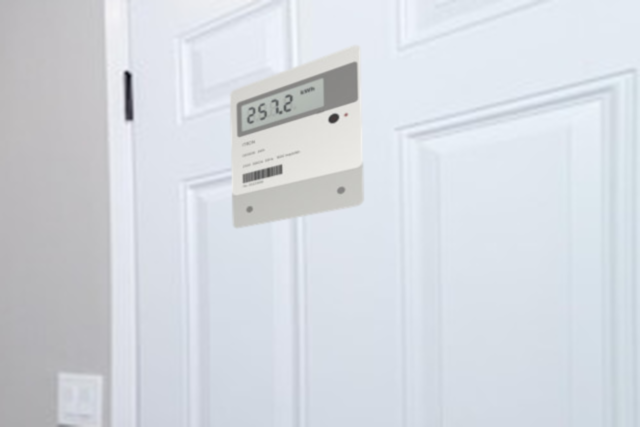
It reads 257.2 kWh
